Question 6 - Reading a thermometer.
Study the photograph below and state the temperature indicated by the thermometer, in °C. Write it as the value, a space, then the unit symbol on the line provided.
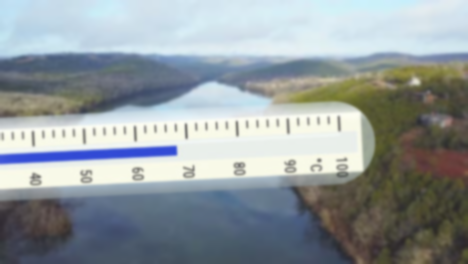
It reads 68 °C
